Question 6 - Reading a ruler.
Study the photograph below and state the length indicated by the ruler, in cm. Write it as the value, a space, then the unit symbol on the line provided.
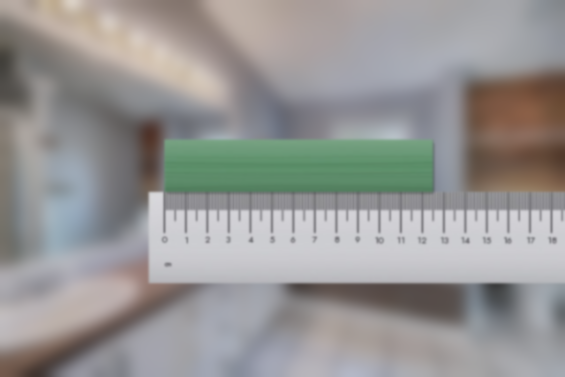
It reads 12.5 cm
